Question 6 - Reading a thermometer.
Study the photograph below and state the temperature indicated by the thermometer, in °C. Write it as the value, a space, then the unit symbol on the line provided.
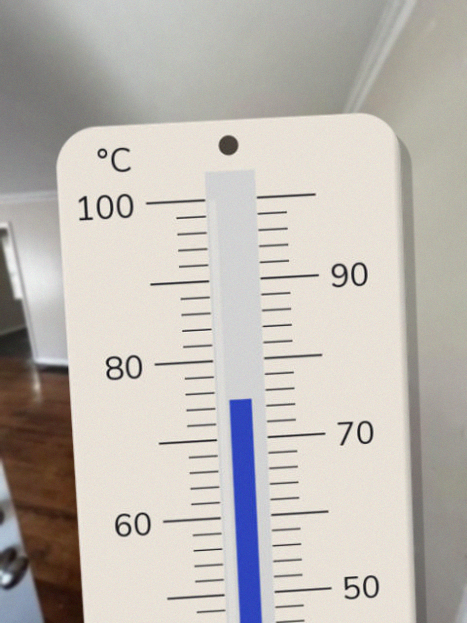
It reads 75 °C
